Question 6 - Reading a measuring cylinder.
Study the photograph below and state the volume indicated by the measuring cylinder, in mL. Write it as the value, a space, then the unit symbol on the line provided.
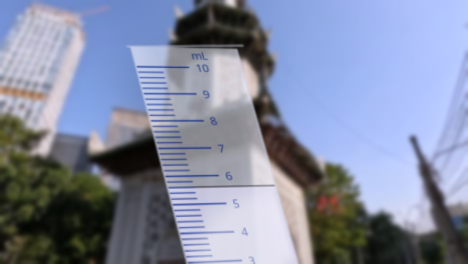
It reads 5.6 mL
